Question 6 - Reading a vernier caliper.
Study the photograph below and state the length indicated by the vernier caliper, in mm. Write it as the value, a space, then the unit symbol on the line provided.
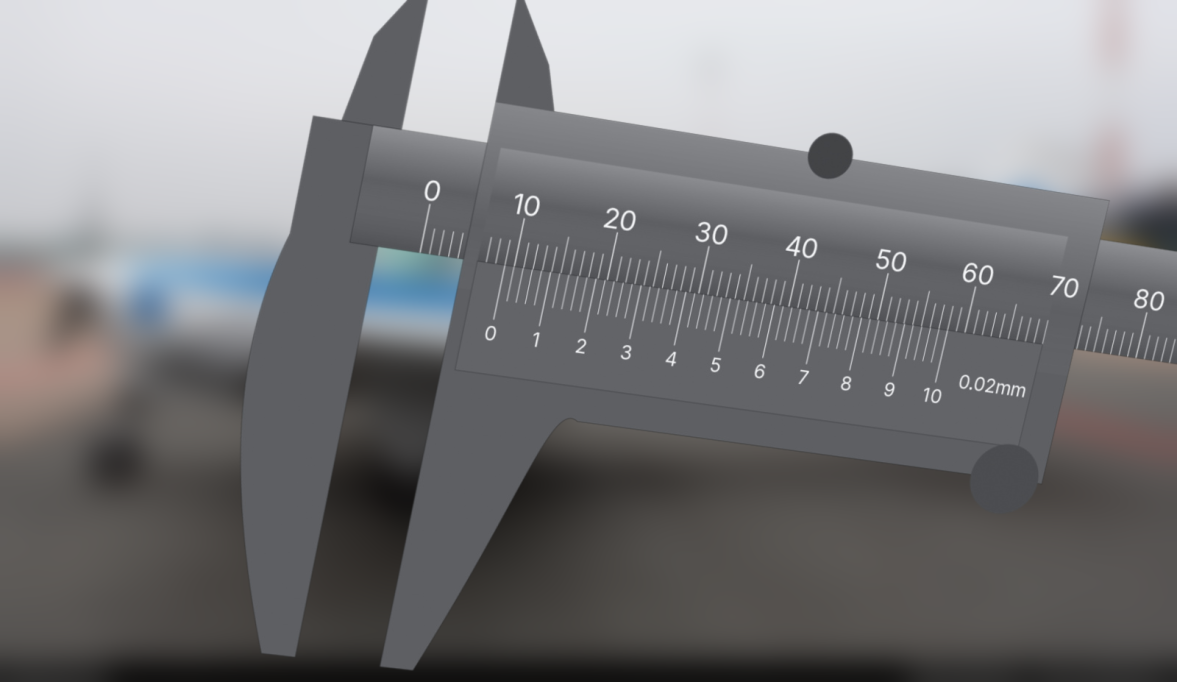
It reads 9.0 mm
